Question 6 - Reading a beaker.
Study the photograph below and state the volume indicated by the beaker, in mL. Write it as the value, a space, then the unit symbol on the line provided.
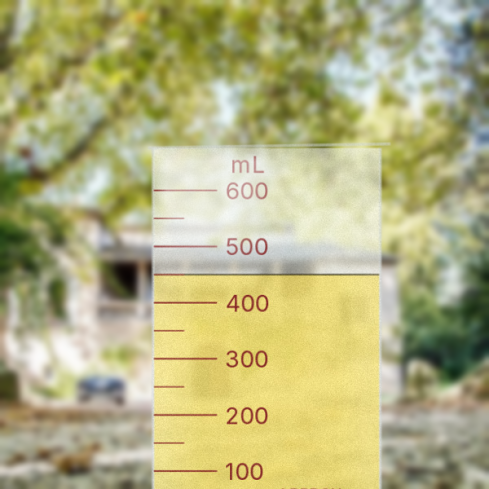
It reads 450 mL
